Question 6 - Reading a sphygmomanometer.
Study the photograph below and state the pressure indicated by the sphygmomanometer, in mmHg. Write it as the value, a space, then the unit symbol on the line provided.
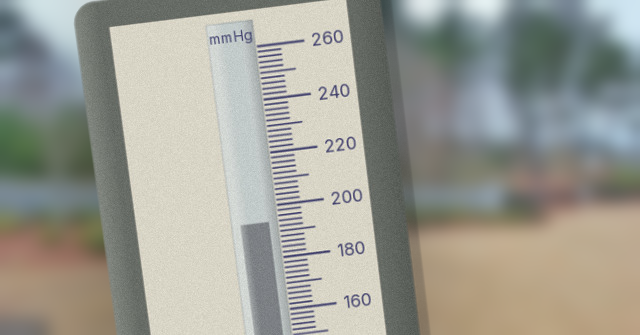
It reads 194 mmHg
